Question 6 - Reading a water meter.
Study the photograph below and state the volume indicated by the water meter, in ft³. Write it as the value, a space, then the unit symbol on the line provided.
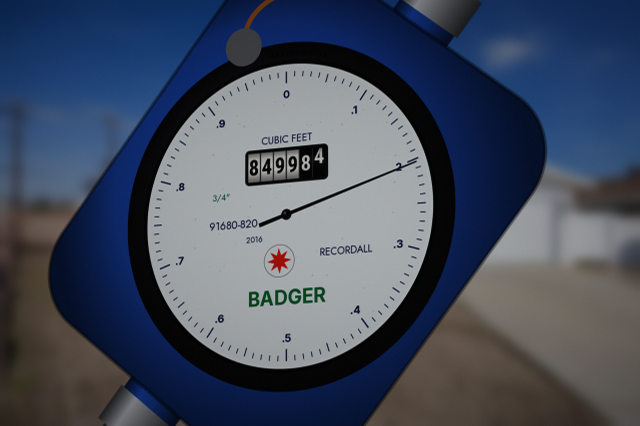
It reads 849984.20 ft³
